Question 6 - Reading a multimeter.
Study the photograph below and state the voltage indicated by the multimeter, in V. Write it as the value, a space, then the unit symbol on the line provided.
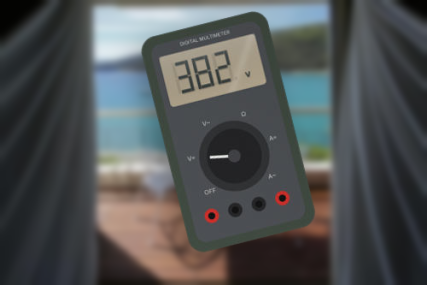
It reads 382 V
